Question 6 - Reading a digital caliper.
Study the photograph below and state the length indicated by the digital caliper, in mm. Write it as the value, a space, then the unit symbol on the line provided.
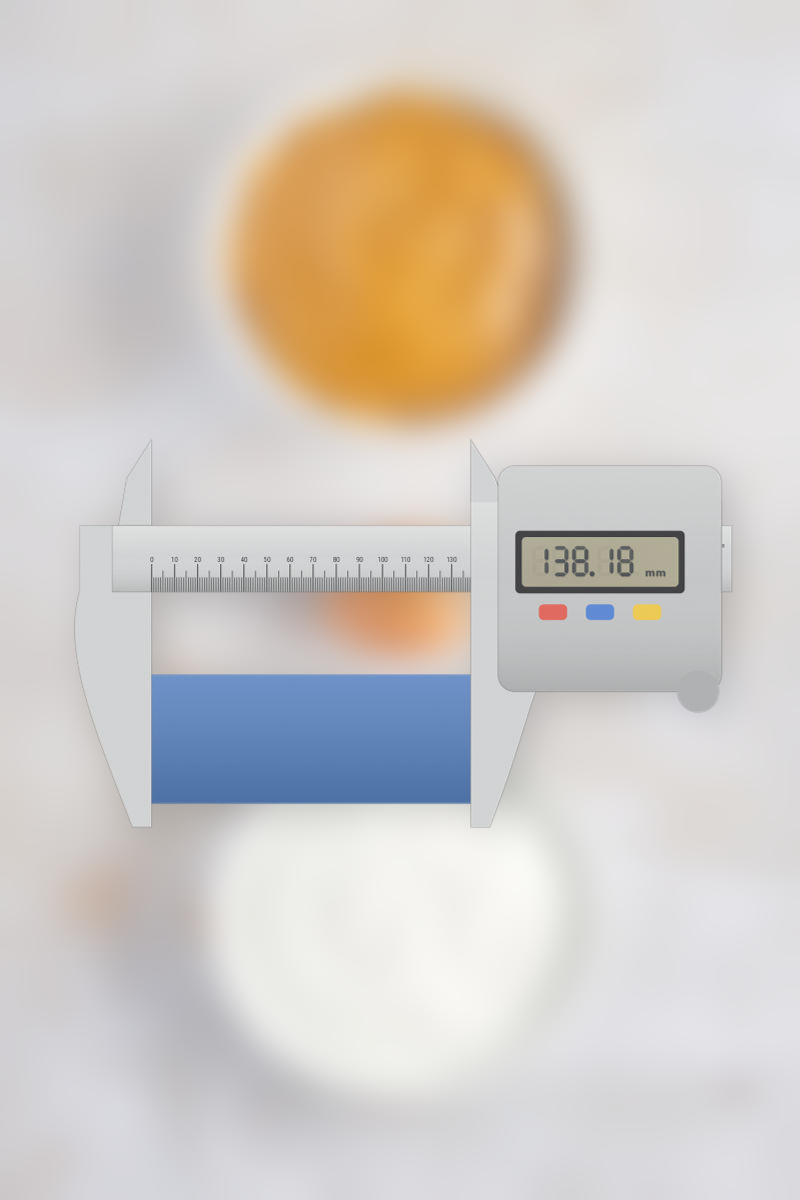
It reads 138.18 mm
